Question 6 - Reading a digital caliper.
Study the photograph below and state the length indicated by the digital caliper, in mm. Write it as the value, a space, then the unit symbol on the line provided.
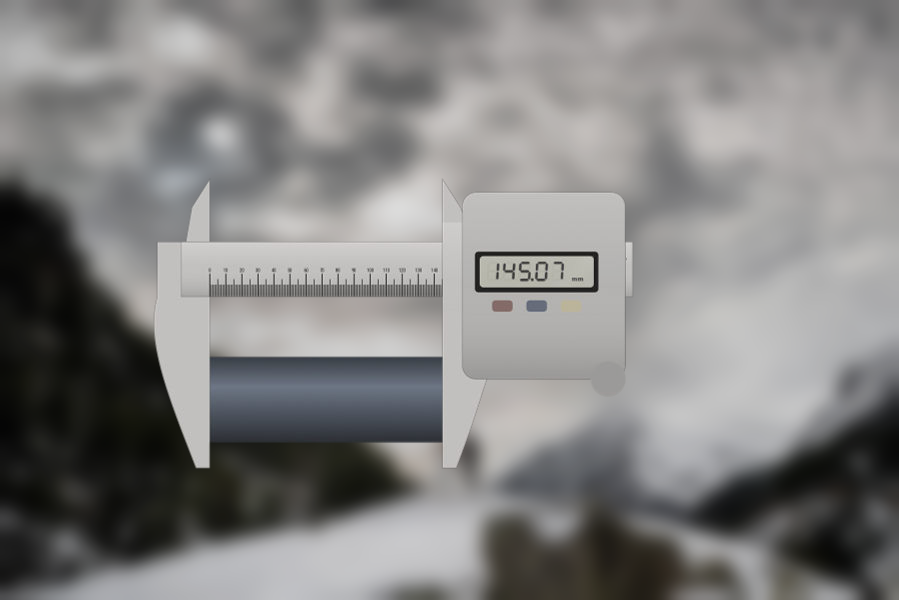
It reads 145.07 mm
